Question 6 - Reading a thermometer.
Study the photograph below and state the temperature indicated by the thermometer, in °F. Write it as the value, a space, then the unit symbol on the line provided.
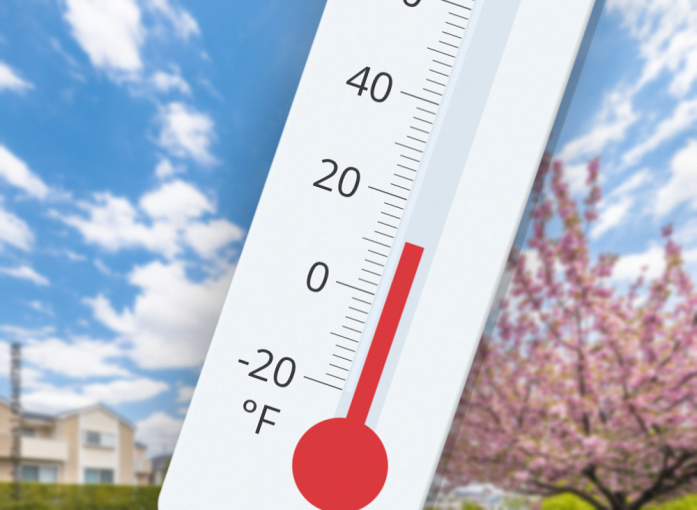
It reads 12 °F
